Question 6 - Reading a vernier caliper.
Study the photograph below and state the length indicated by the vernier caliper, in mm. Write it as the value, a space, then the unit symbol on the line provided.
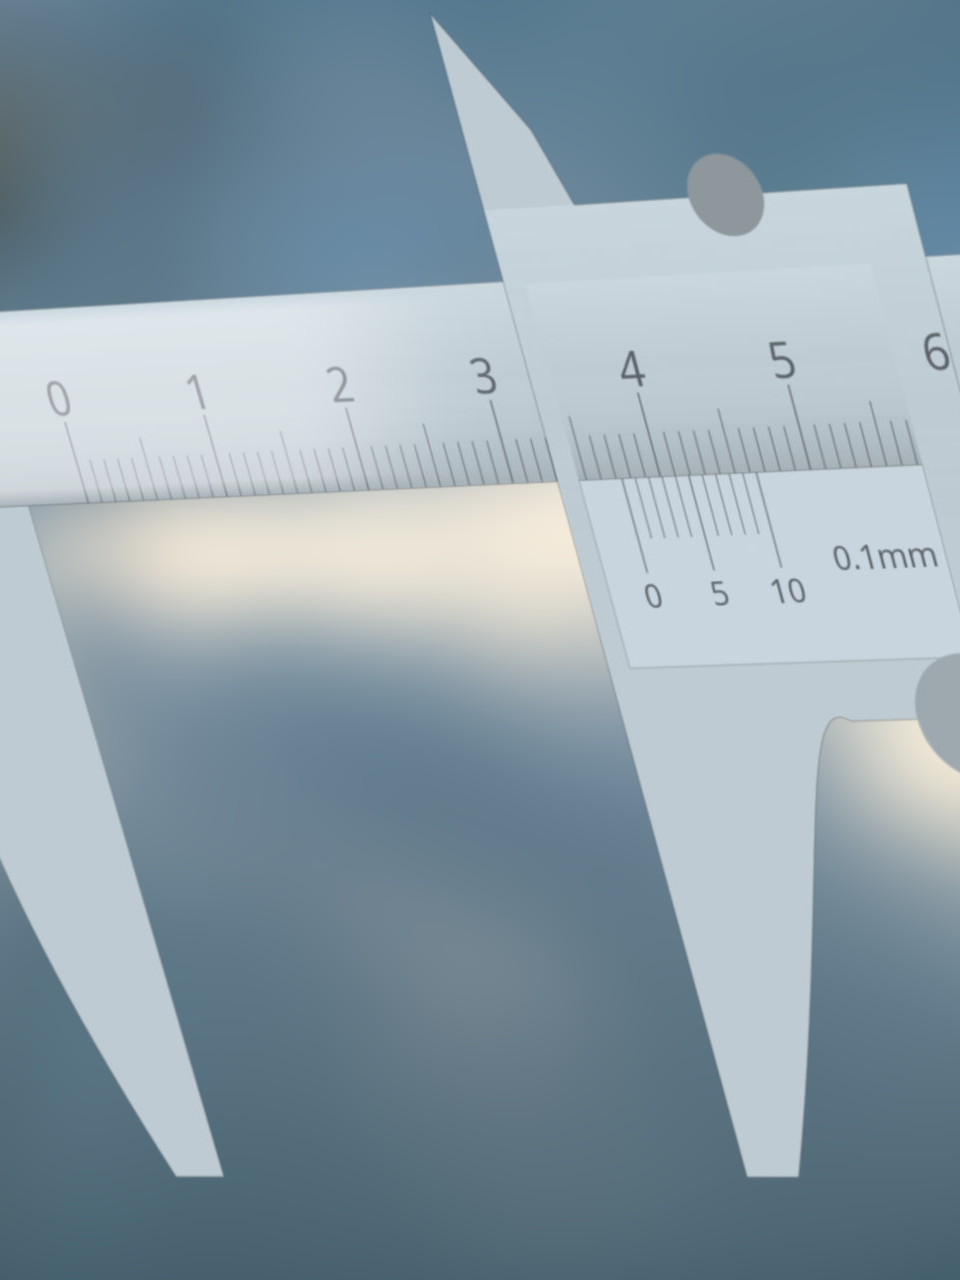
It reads 37.4 mm
